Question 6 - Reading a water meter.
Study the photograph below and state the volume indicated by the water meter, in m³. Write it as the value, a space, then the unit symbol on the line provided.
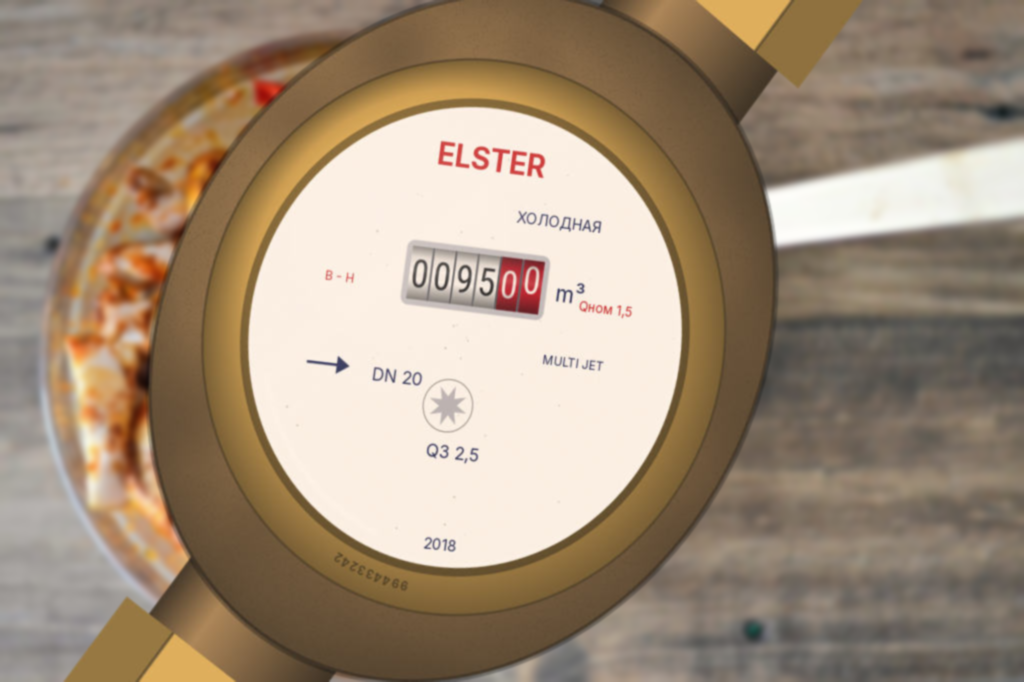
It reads 95.00 m³
